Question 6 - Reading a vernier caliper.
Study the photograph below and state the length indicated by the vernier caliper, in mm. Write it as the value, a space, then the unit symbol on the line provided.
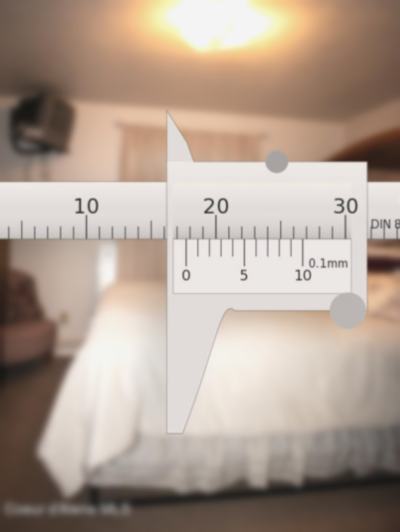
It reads 17.7 mm
